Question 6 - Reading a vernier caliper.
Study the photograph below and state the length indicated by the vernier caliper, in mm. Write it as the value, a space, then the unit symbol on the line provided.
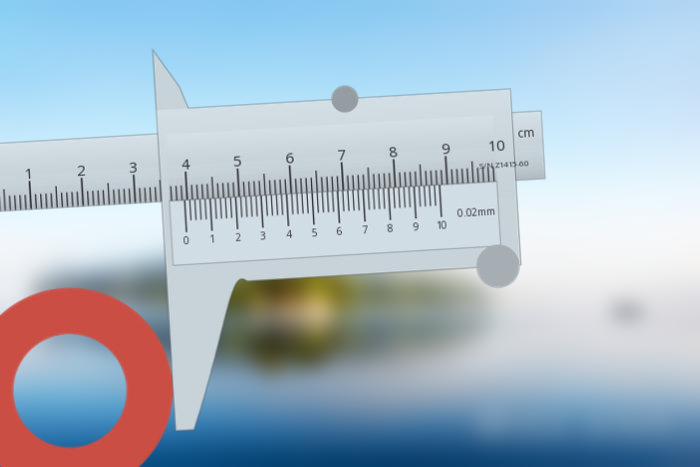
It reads 39.5 mm
